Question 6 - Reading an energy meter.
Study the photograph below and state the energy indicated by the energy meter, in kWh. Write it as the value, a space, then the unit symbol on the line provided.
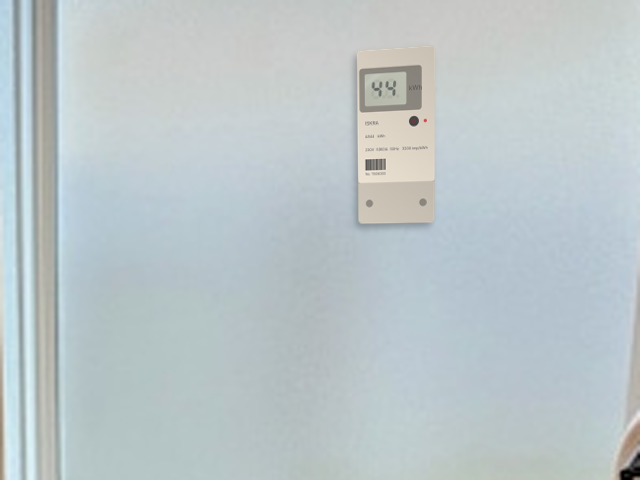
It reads 44 kWh
